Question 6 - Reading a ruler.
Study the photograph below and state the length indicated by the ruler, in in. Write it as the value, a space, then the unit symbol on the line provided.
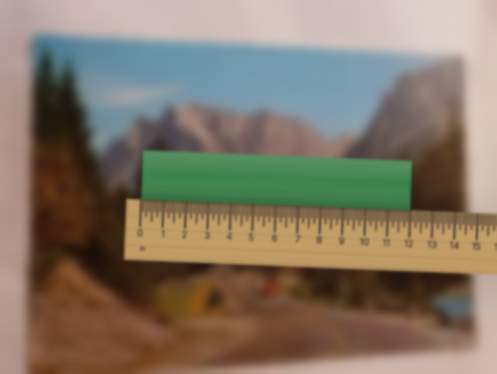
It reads 12 in
